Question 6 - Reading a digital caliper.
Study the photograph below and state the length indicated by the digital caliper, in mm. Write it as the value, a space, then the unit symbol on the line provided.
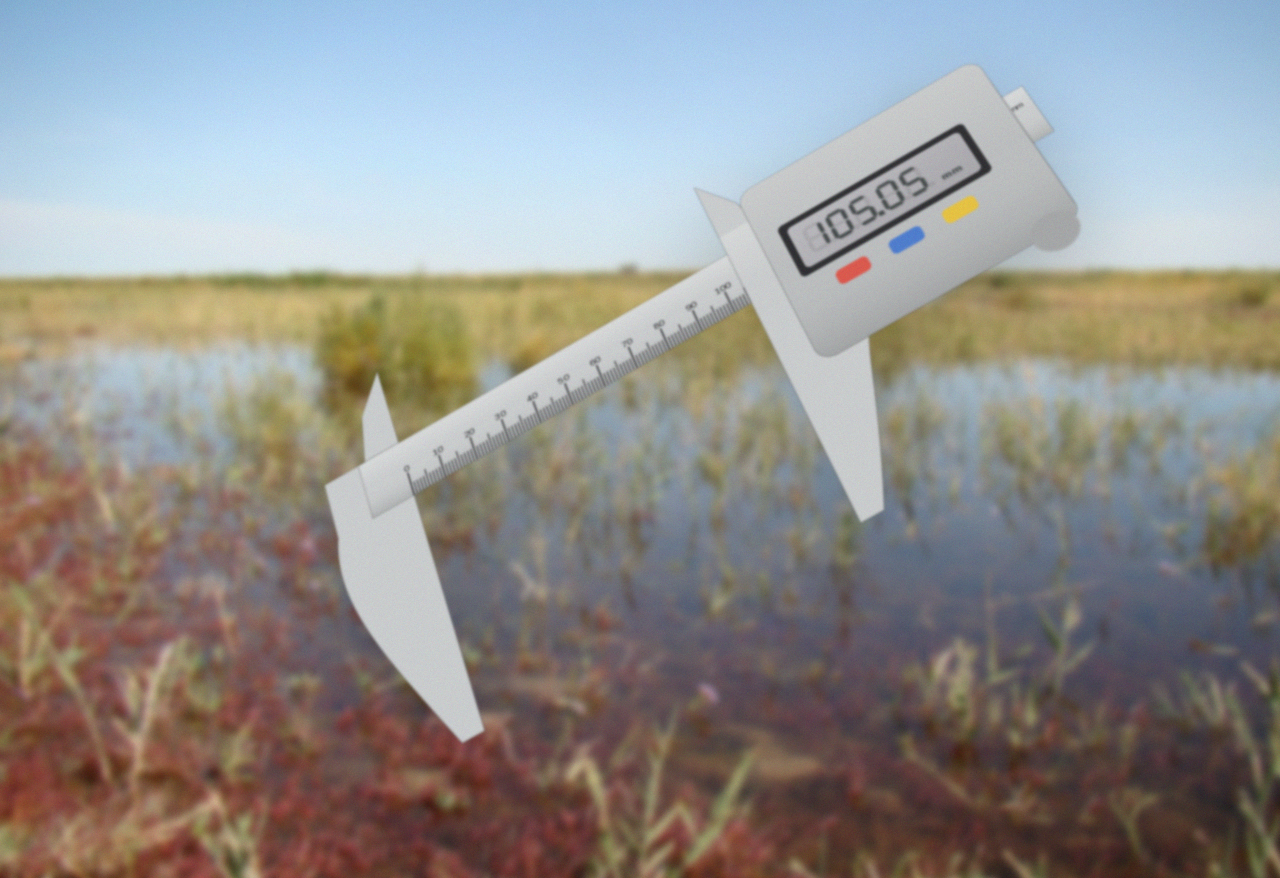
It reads 105.05 mm
